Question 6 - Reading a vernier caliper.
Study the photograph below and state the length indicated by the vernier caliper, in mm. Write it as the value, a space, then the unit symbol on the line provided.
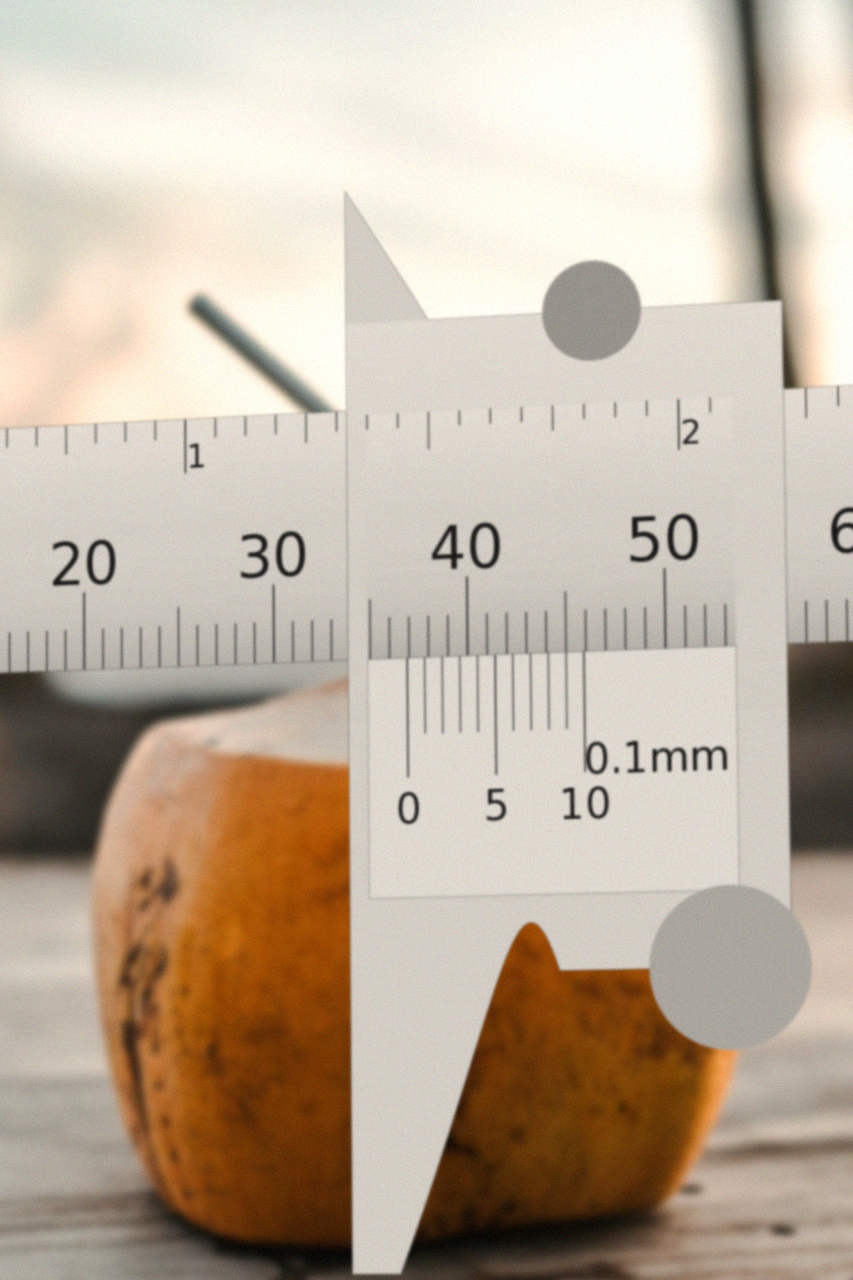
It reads 36.9 mm
